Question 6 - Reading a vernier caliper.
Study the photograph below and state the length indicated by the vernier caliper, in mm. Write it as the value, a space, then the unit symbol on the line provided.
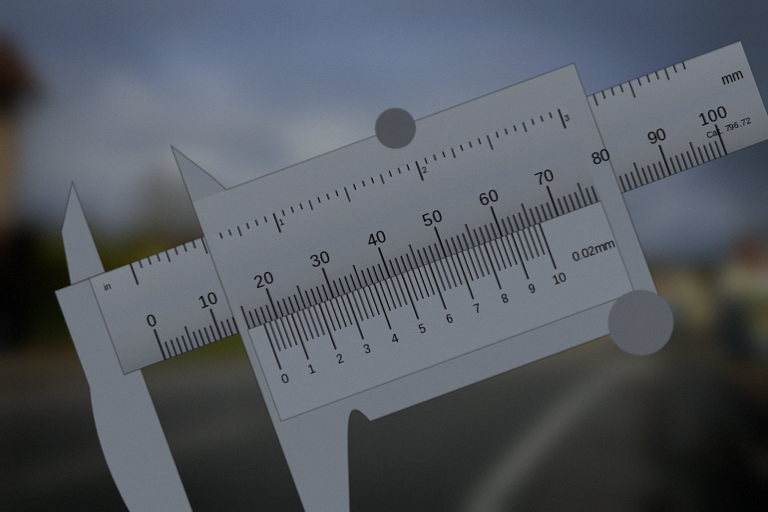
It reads 17.6 mm
